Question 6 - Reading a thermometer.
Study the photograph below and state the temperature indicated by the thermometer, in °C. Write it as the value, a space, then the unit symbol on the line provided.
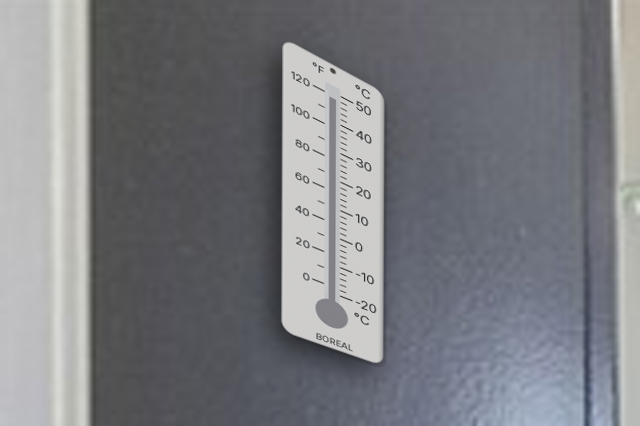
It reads 48 °C
